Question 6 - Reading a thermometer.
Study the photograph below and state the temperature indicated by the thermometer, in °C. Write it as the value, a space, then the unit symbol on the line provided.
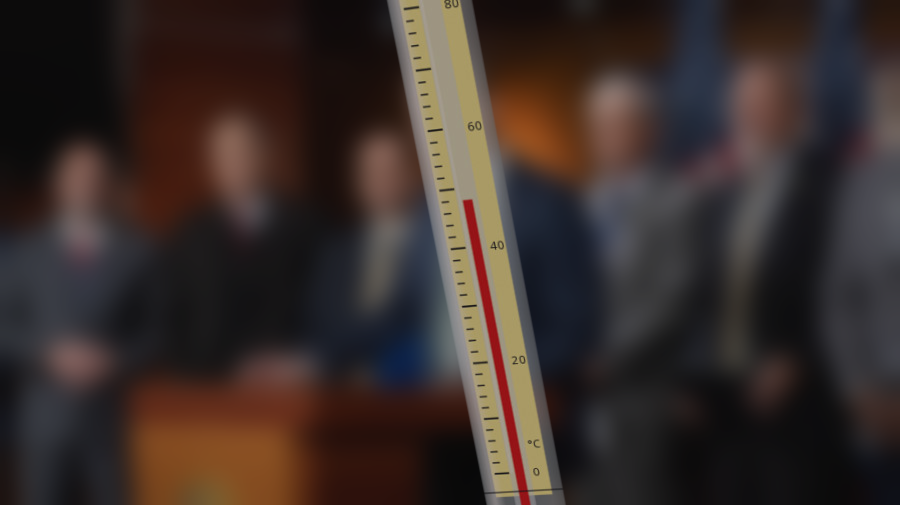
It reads 48 °C
